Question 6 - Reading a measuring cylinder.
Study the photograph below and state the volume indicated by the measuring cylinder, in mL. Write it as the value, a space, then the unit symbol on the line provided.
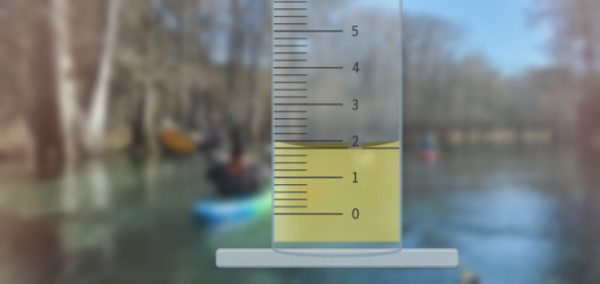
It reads 1.8 mL
